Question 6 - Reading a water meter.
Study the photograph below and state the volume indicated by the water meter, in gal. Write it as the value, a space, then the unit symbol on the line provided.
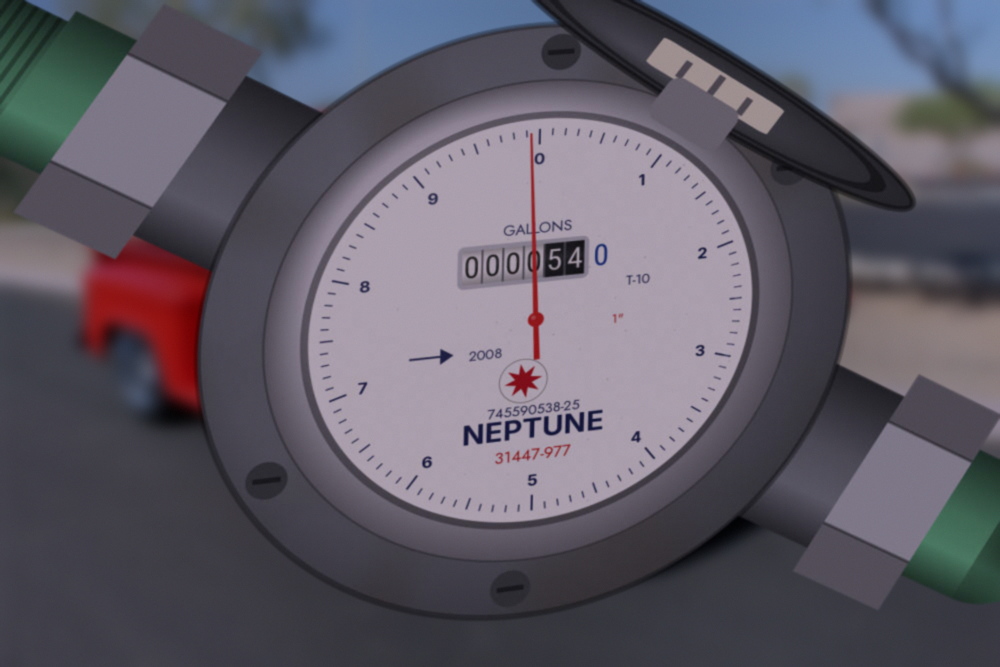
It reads 539.9 gal
